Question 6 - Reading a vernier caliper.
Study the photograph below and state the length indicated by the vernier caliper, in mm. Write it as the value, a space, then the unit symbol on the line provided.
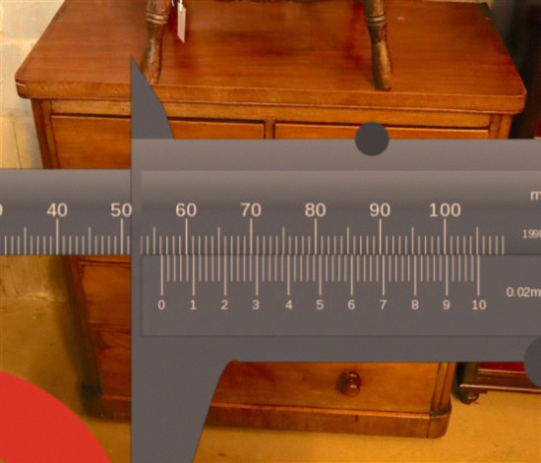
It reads 56.2 mm
